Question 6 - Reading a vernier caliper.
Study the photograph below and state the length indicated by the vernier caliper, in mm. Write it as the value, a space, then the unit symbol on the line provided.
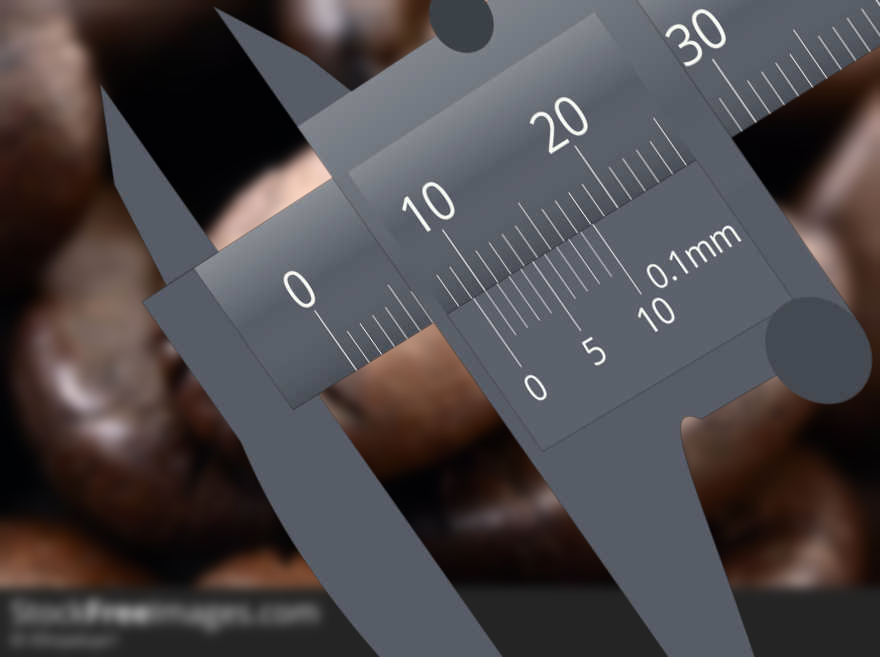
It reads 9.1 mm
